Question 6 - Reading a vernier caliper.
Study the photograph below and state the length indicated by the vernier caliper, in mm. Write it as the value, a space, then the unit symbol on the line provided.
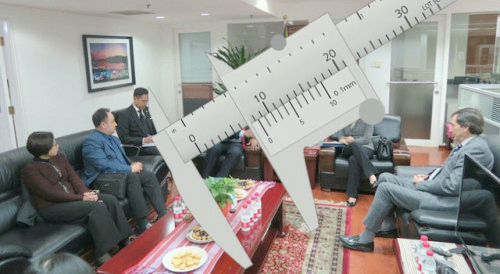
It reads 8.4 mm
